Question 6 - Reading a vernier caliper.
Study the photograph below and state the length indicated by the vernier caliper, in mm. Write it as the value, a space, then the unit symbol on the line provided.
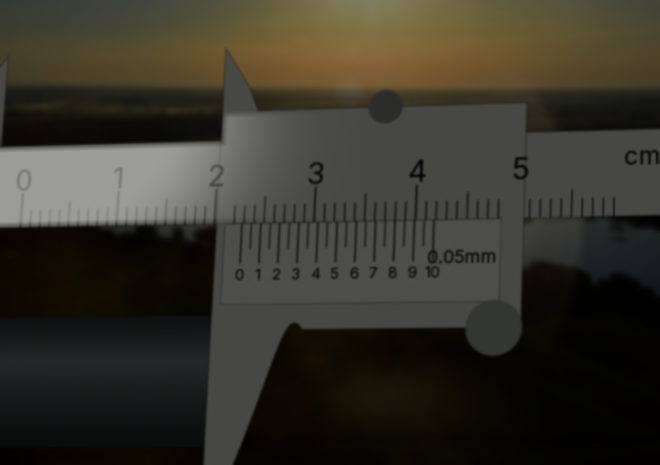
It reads 22.8 mm
